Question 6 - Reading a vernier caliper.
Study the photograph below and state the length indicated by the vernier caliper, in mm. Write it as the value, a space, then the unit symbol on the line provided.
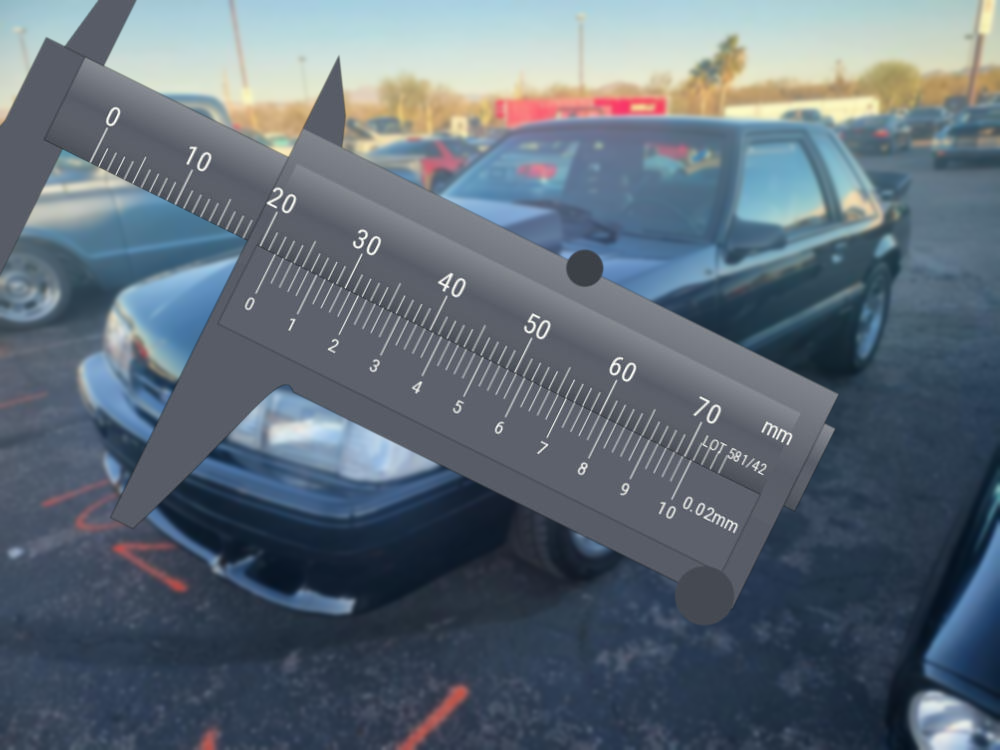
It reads 21.8 mm
